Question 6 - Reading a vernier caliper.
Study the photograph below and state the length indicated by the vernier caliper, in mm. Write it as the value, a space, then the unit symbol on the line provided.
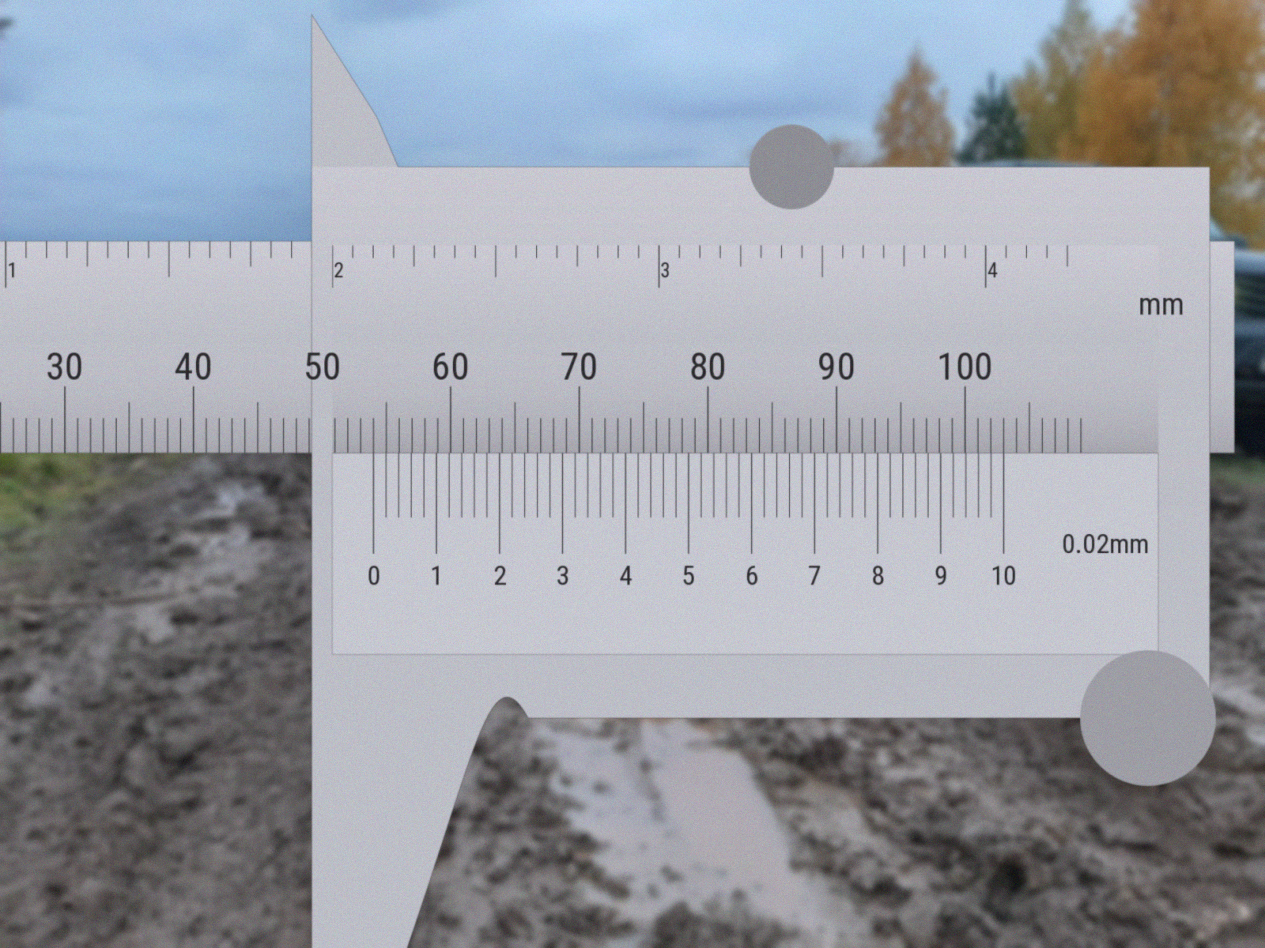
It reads 54.0 mm
